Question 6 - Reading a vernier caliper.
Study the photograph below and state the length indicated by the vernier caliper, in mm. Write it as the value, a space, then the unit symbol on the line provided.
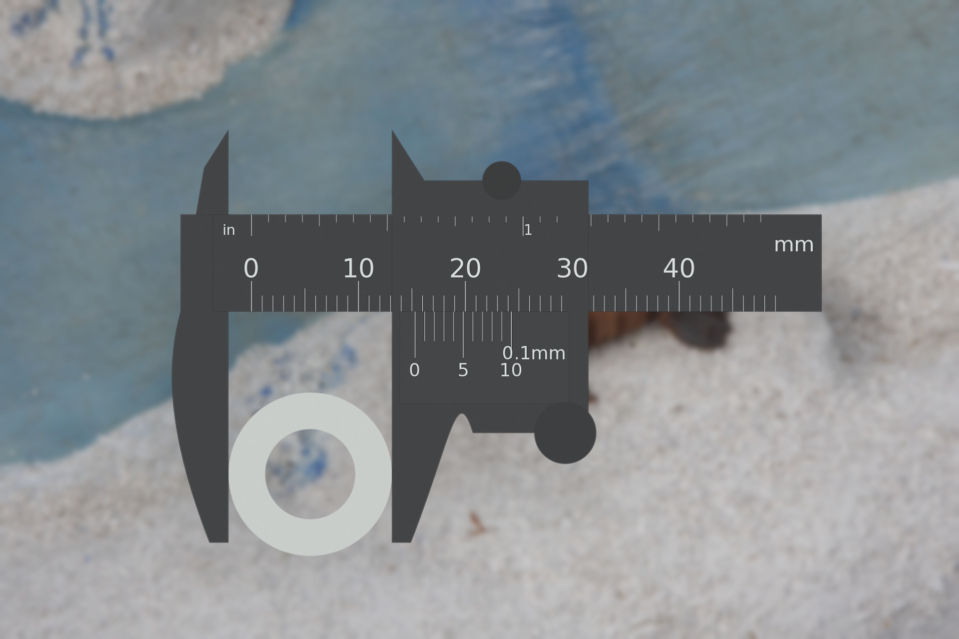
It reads 15.3 mm
